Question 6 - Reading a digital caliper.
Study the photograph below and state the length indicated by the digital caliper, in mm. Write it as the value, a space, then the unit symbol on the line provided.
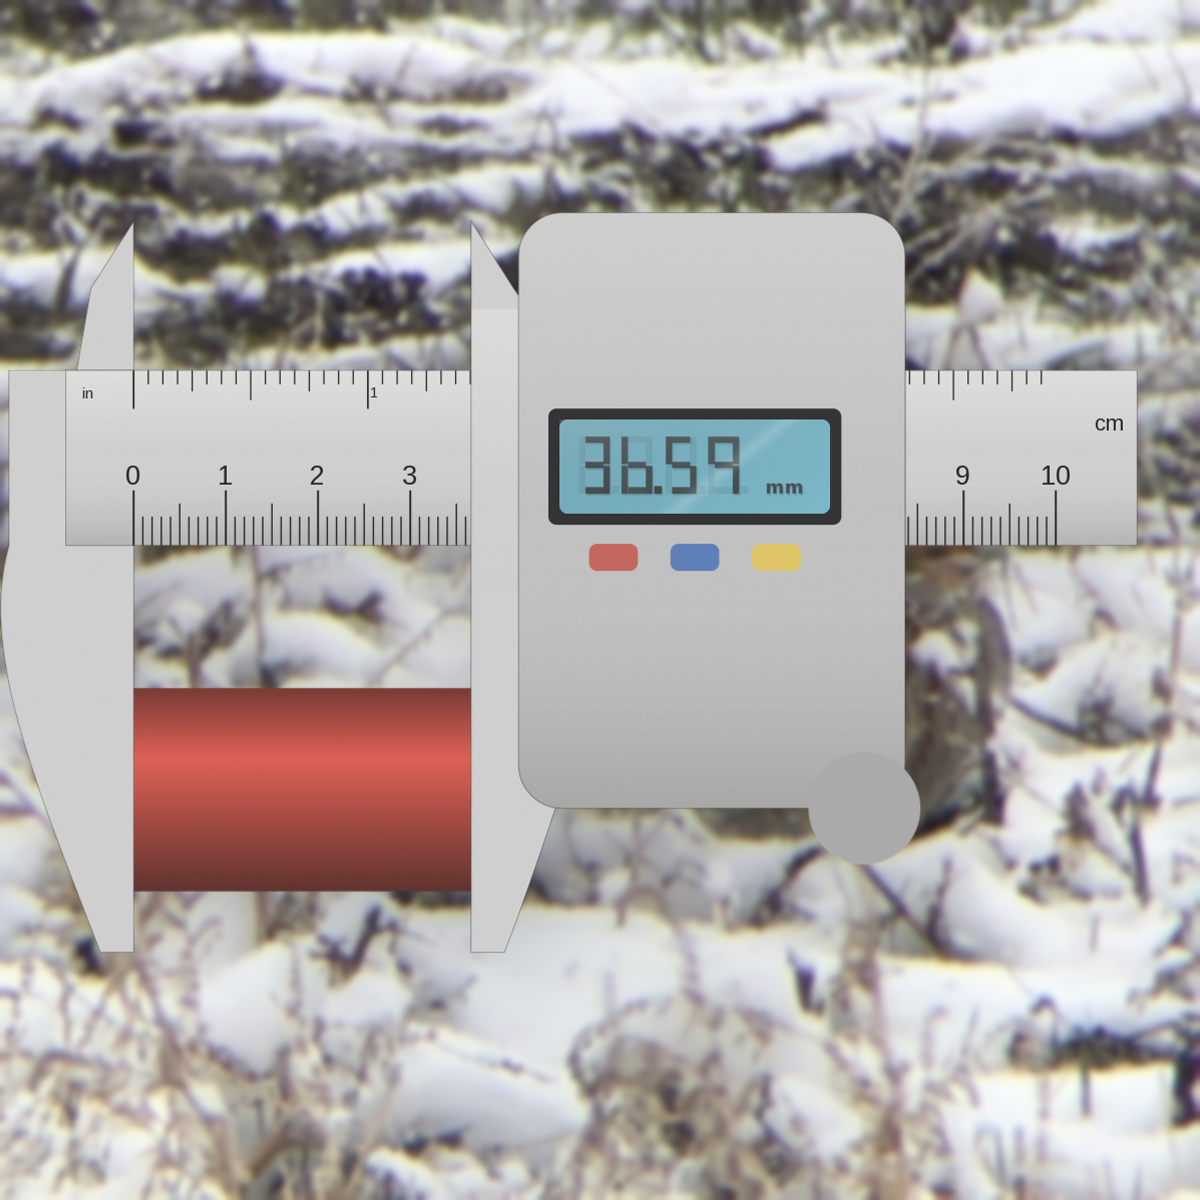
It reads 36.59 mm
